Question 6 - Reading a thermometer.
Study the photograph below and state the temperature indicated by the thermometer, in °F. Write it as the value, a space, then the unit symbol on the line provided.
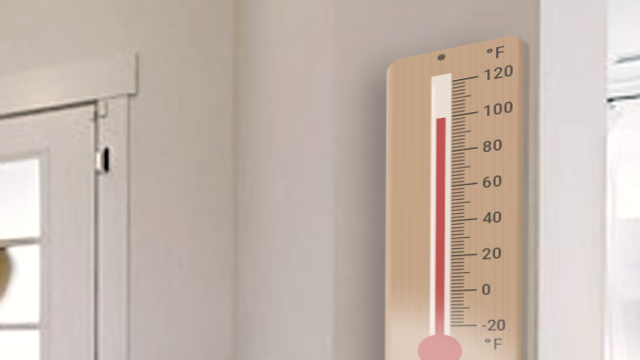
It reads 100 °F
